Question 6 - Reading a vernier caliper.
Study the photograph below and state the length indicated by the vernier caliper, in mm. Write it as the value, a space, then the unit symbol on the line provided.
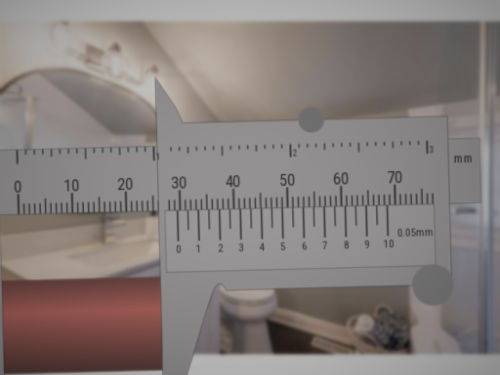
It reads 29.5 mm
